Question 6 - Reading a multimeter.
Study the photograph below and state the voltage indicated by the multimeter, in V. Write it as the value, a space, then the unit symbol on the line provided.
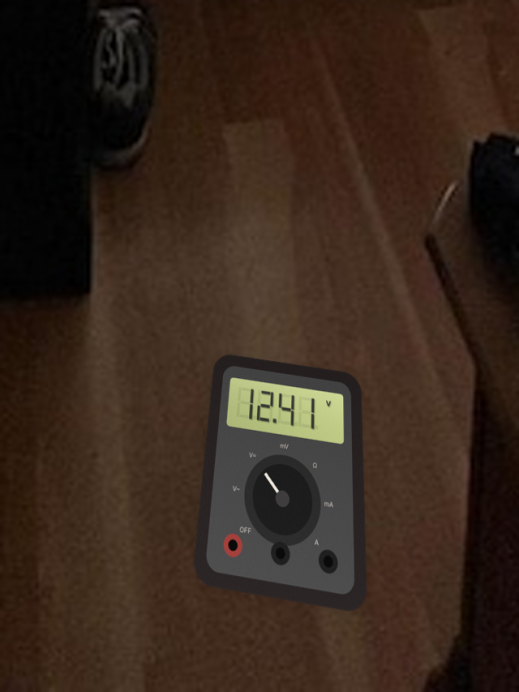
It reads 12.41 V
